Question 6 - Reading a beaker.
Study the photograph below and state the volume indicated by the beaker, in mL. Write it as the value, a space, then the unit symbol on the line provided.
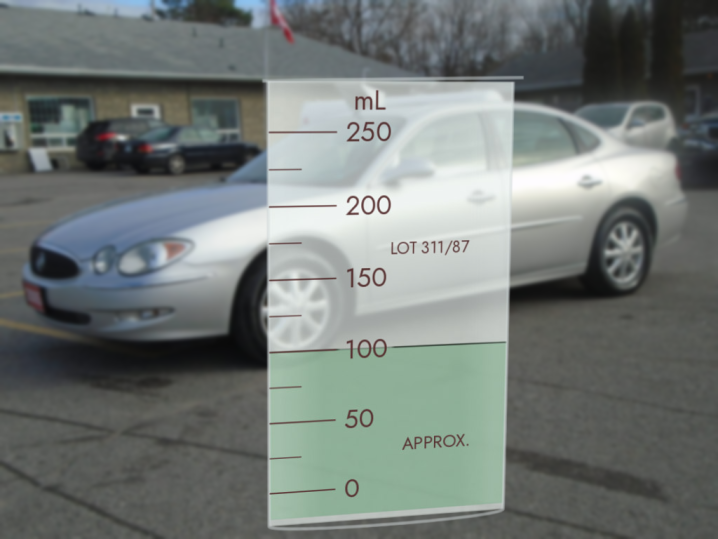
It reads 100 mL
